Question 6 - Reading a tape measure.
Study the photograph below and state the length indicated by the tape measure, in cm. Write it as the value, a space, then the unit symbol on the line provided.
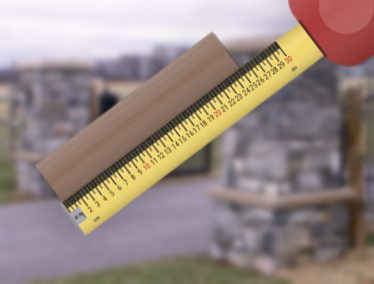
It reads 25 cm
